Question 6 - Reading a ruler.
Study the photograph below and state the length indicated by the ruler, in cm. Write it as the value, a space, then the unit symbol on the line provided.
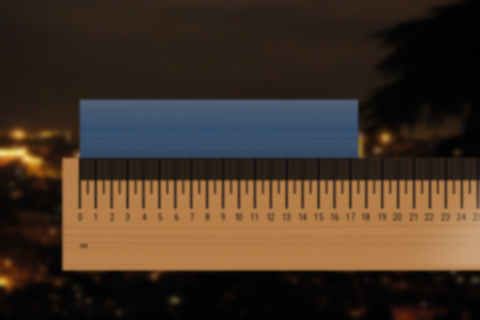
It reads 17.5 cm
